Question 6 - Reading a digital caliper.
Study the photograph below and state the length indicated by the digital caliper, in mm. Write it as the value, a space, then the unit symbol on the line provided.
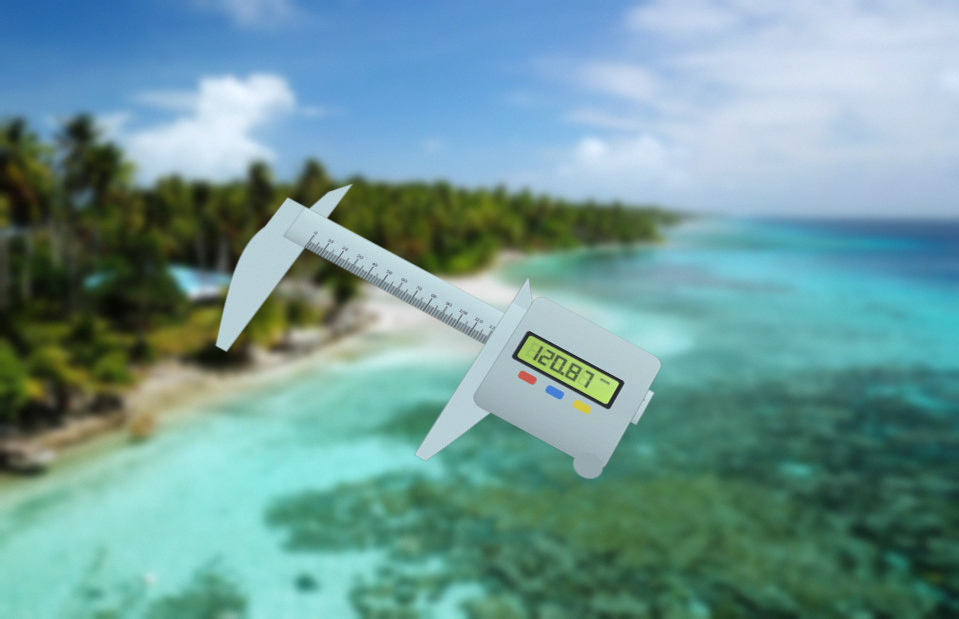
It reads 120.87 mm
